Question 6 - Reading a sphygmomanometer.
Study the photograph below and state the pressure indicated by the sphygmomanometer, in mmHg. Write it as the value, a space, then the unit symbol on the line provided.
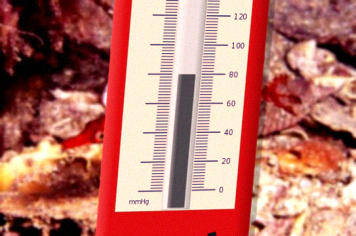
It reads 80 mmHg
